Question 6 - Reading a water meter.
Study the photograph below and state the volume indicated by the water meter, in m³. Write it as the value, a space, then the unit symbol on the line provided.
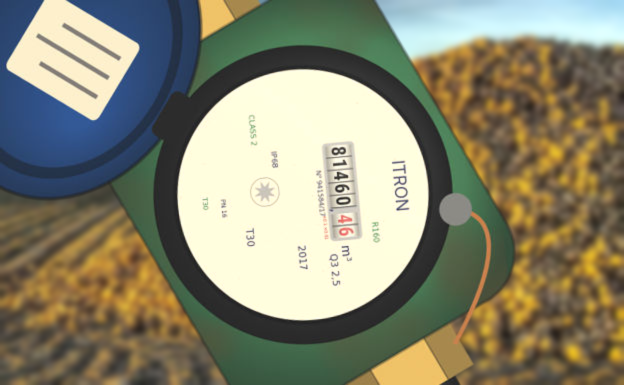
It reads 81460.46 m³
